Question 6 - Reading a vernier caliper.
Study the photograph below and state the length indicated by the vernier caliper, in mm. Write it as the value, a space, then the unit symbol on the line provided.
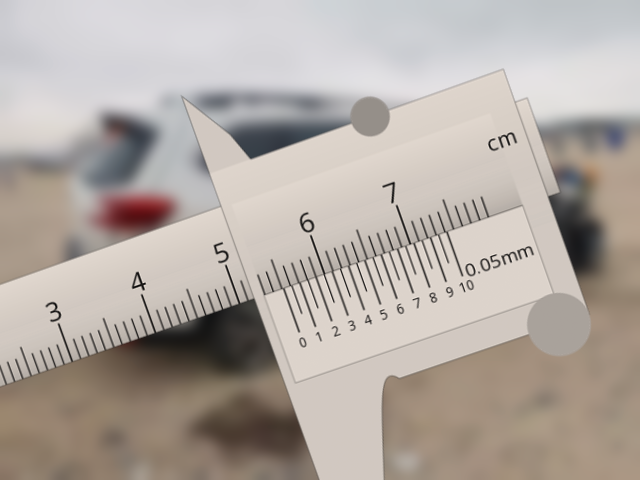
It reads 55.2 mm
